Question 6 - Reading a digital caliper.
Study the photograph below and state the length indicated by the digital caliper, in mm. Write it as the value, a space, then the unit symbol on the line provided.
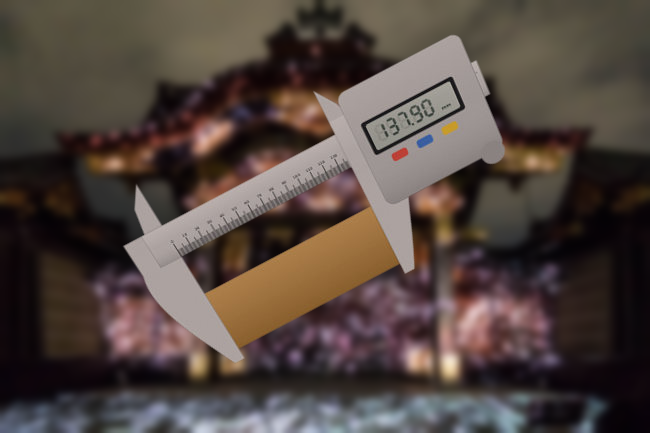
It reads 137.90 mm
